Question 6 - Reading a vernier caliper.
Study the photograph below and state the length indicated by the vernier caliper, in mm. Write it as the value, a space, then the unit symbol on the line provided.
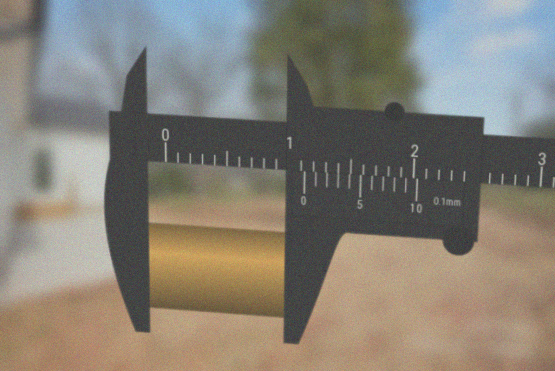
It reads 11.3 mm
